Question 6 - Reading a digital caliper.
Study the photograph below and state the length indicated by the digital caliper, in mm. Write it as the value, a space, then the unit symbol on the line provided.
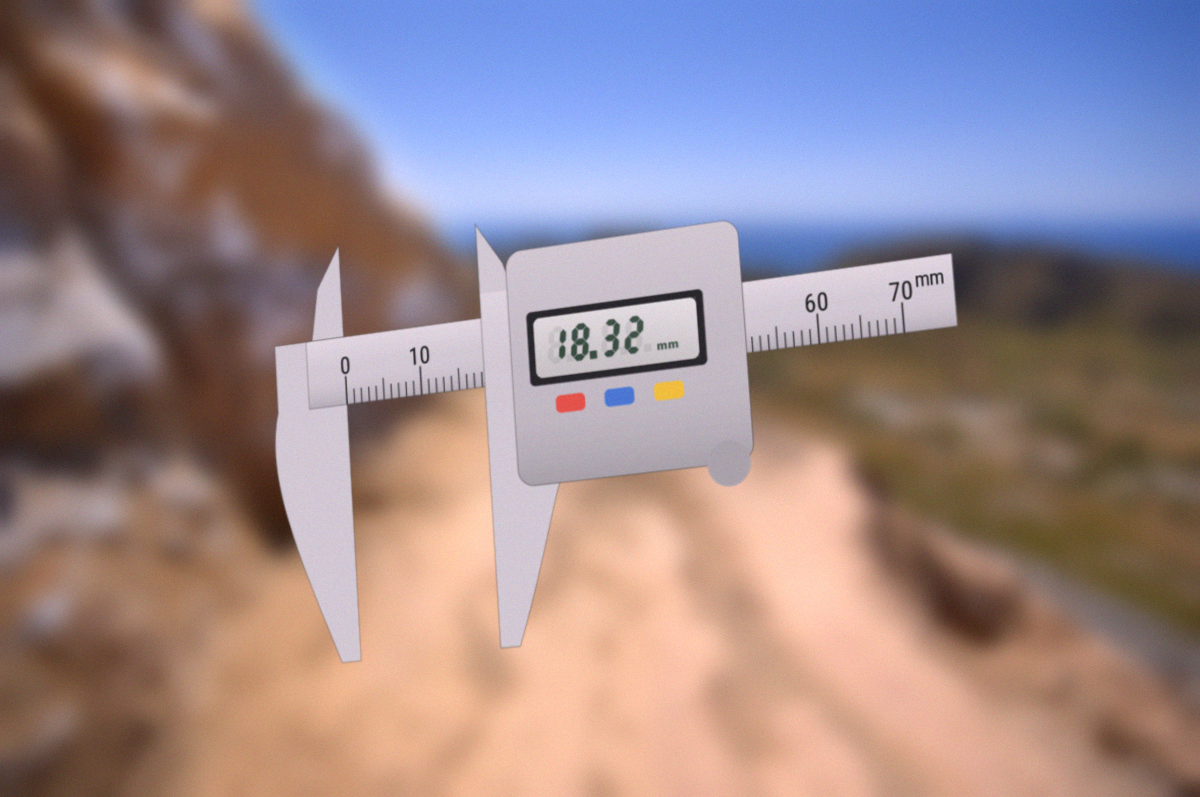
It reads 18.32 mm
